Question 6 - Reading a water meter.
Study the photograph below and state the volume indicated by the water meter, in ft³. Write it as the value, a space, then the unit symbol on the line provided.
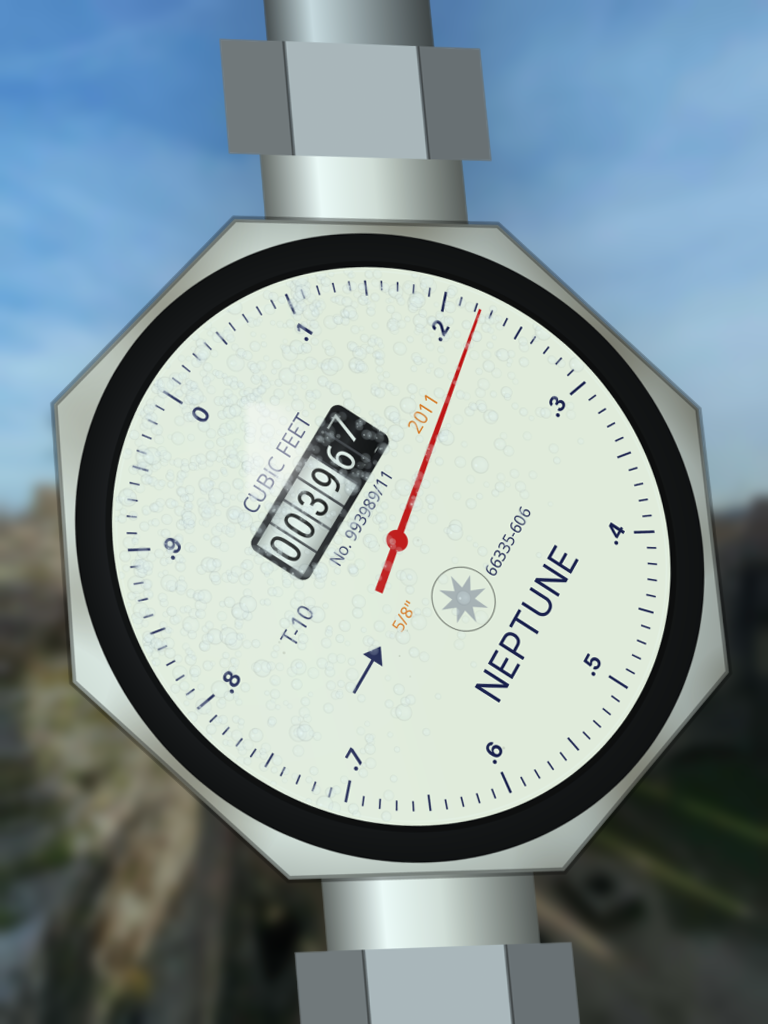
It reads 3967.22 ft³
